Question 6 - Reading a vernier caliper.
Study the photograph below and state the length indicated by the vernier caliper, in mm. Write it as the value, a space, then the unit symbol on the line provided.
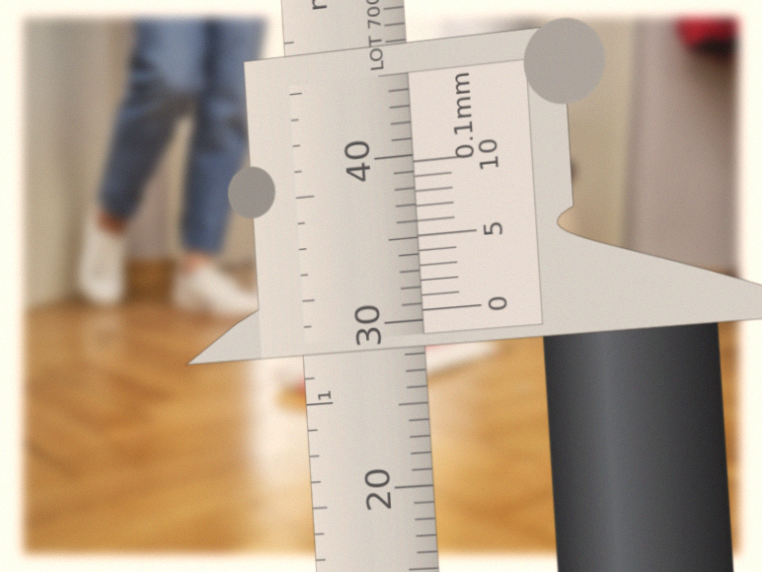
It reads 30.6 mm
